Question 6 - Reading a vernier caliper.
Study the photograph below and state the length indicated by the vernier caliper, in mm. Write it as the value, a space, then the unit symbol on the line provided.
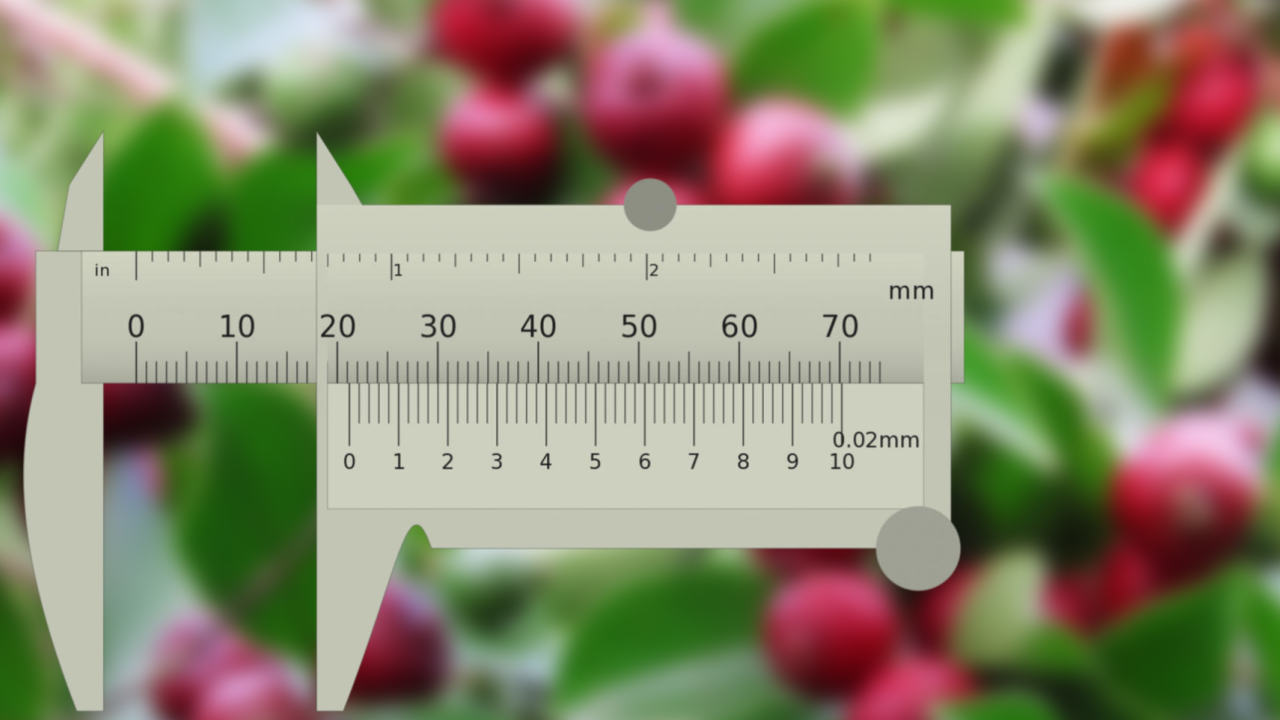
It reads 21.2 mm
